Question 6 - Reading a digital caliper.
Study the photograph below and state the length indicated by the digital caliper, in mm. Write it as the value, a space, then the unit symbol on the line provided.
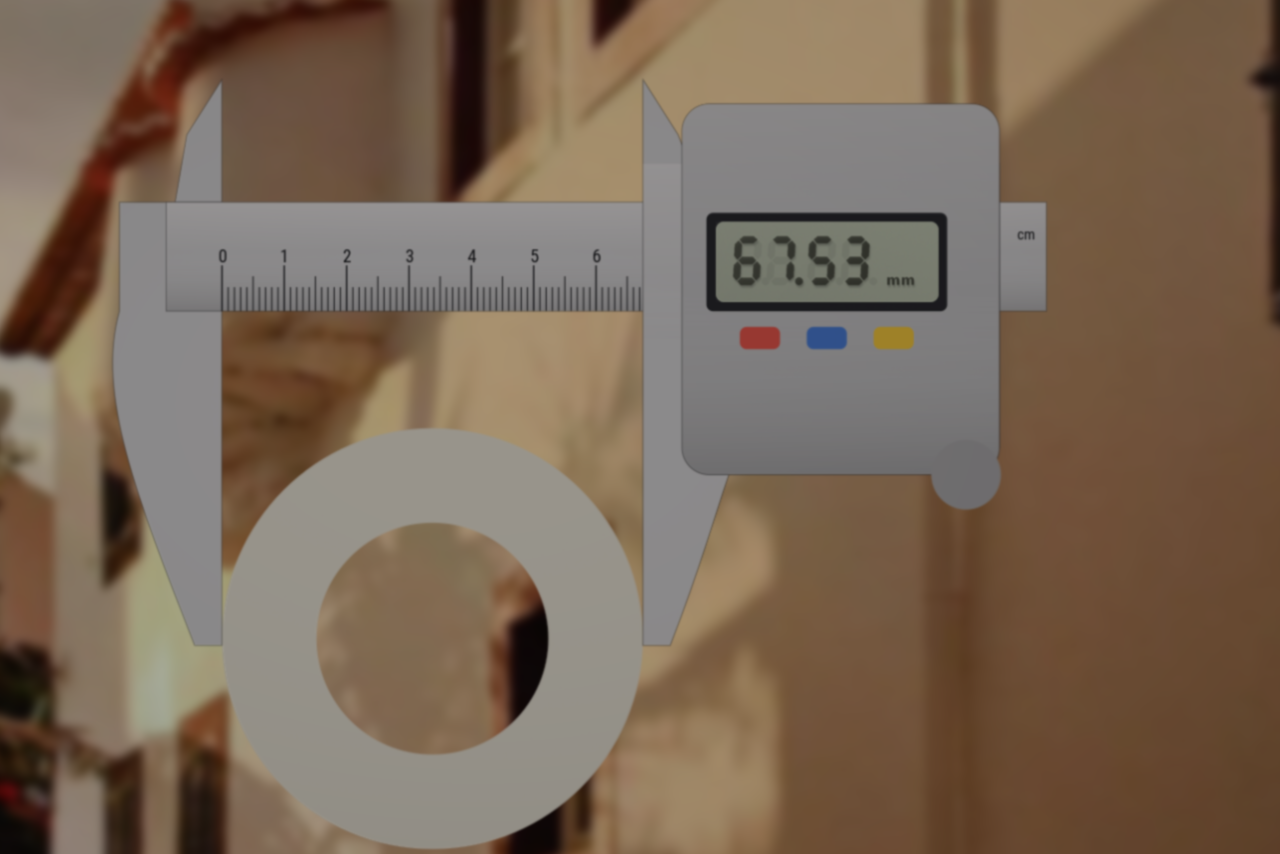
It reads 67.53 mm
